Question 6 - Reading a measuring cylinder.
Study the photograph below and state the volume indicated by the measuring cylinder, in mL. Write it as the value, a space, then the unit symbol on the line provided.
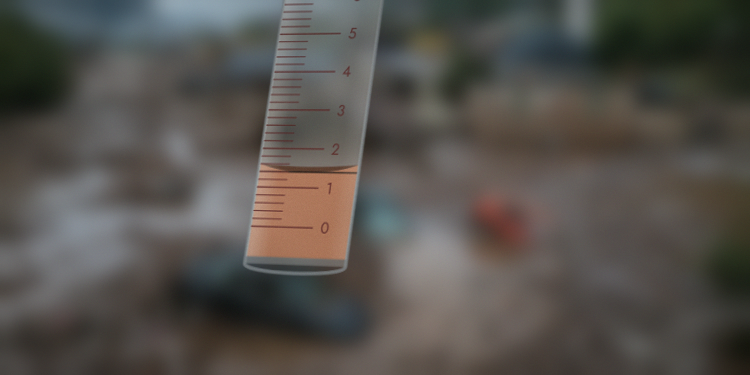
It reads 1.4 mL
